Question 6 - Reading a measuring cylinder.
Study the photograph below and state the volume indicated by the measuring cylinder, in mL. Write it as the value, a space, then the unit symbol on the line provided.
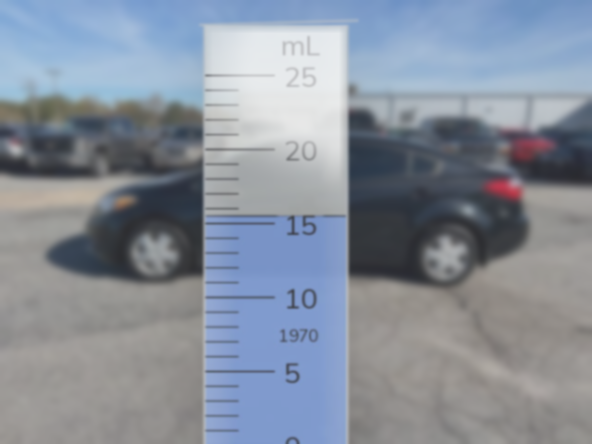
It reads 15.5 mL
